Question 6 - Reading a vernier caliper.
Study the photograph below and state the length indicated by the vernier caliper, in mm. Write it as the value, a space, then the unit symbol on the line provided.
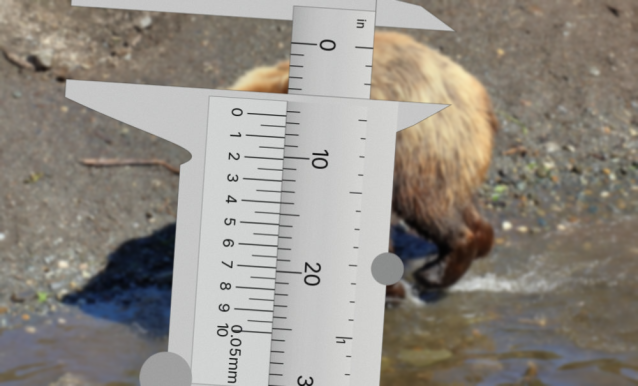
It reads 6.4 mm
